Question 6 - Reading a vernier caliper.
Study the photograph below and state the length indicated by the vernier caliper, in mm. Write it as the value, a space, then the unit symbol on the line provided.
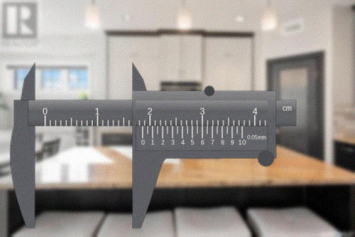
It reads 18.6 mm
